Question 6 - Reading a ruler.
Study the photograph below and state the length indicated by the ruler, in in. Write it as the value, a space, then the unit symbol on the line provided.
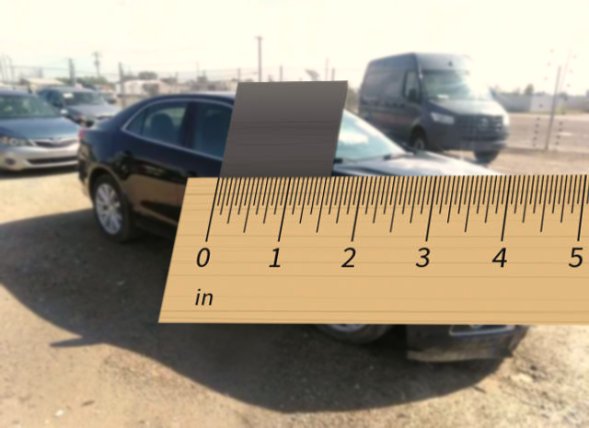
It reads 1.5625 in
